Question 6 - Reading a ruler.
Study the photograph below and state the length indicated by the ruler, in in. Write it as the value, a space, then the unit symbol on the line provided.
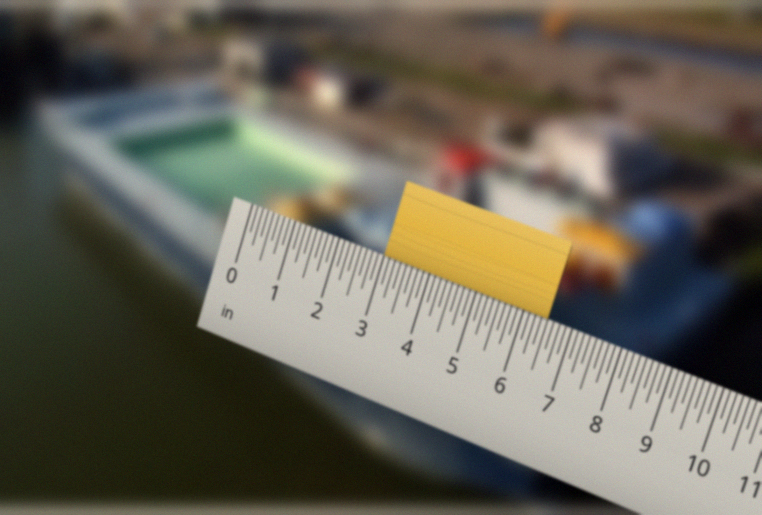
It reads 3.5 in
